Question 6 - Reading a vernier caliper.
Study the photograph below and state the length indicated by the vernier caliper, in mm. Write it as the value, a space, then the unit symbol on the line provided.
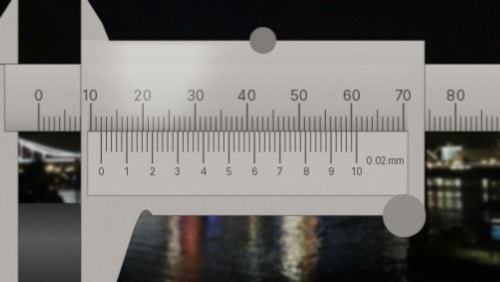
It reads 12.0 mm
